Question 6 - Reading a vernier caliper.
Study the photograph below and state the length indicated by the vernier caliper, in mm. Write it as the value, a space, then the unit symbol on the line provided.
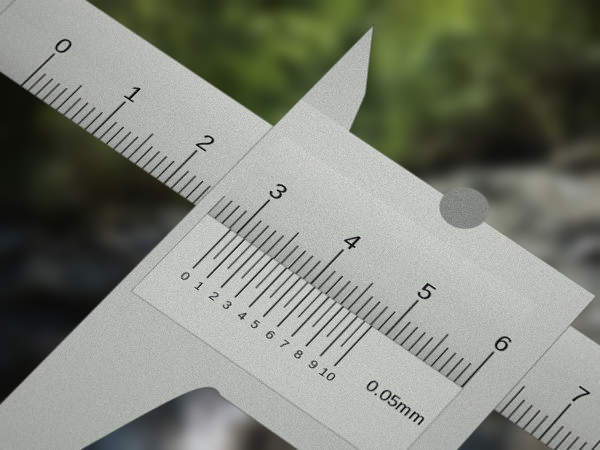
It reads 29.2 mm
